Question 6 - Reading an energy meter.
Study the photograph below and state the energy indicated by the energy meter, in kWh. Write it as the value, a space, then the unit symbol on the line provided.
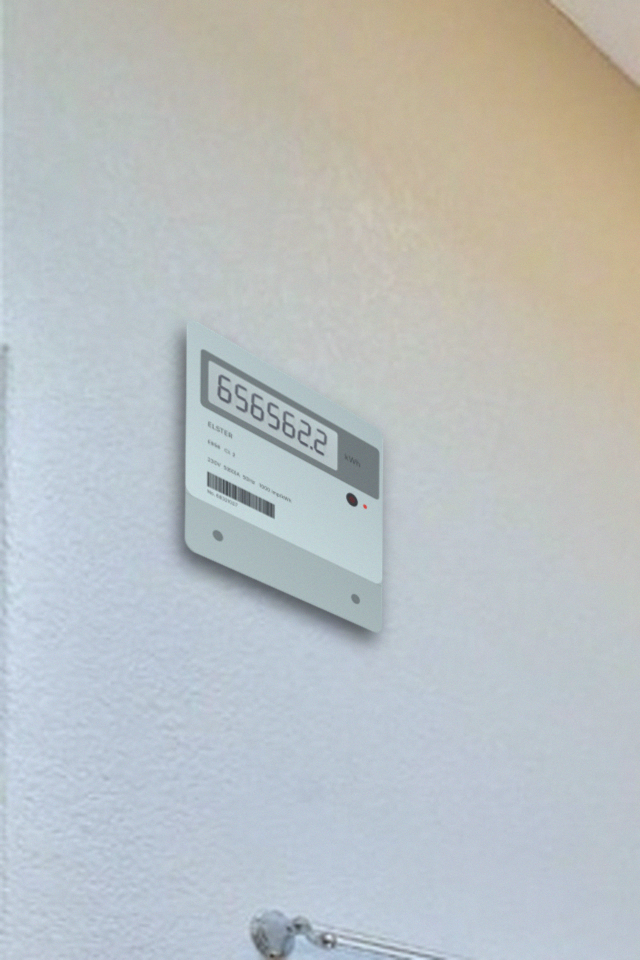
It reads 656562.2 kWh
